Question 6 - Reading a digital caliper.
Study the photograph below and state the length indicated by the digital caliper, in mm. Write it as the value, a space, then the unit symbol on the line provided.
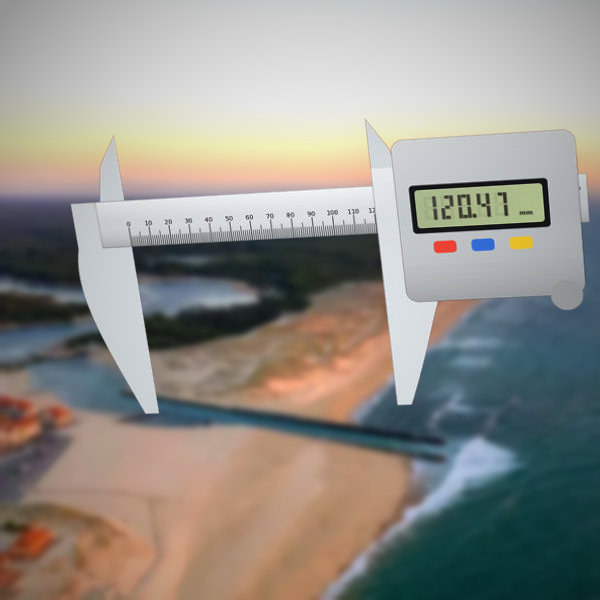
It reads 120.47 mm
